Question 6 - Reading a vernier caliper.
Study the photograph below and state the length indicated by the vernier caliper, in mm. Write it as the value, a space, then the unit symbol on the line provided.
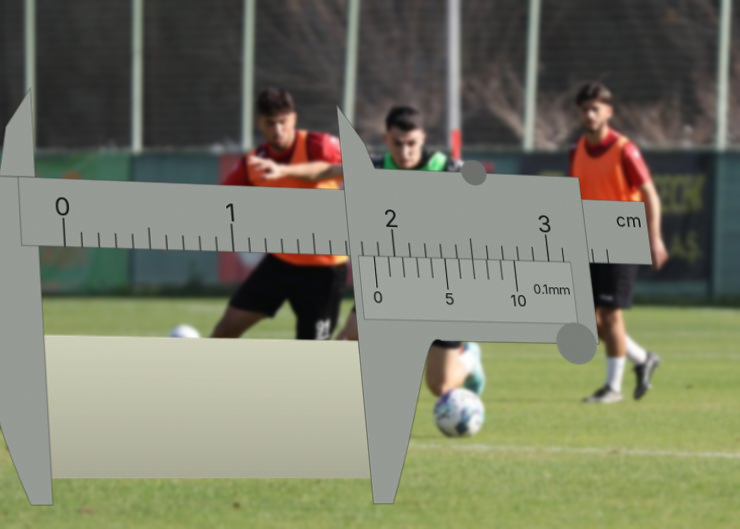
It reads 18.7 mm
